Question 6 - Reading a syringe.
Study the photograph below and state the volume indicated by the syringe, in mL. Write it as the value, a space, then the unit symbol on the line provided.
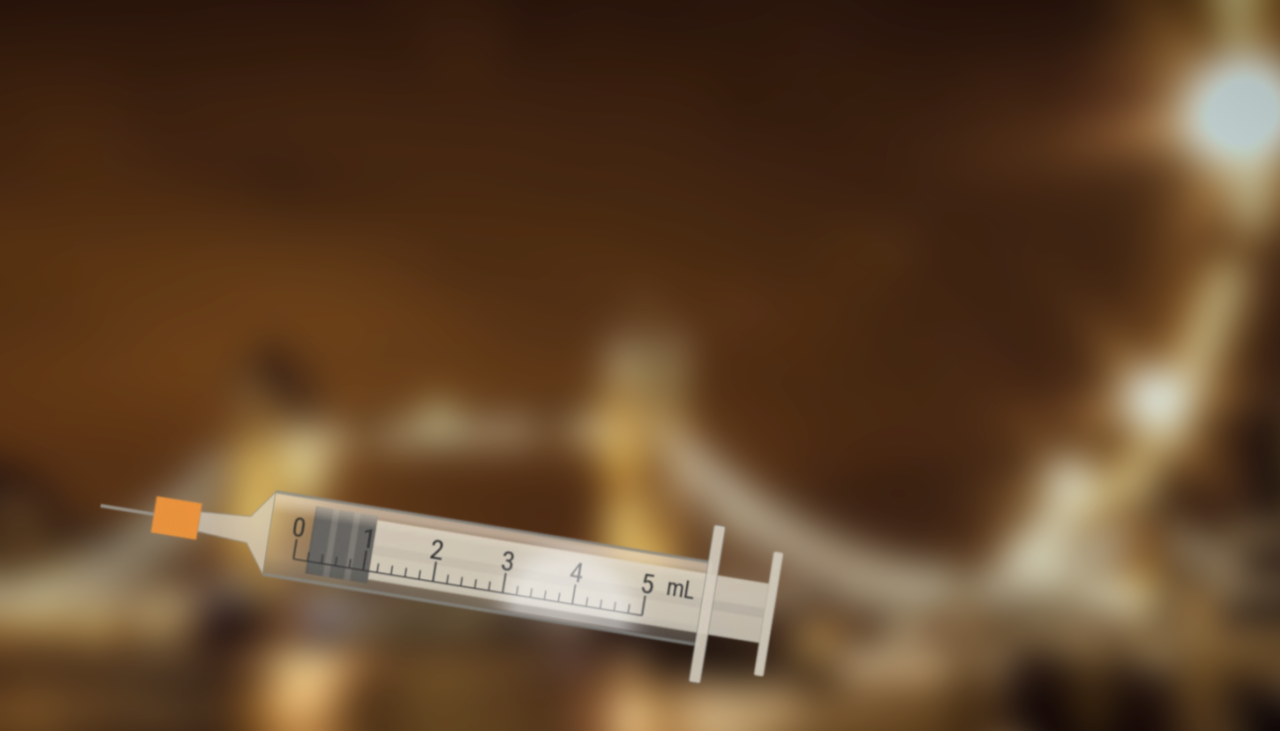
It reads 0.2 mL
